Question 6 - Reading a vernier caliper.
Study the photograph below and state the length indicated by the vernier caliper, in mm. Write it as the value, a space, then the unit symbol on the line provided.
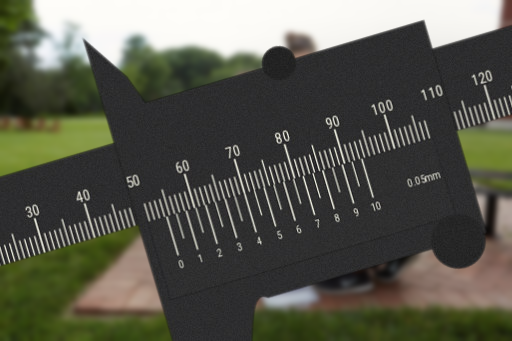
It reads 54.4 mm
